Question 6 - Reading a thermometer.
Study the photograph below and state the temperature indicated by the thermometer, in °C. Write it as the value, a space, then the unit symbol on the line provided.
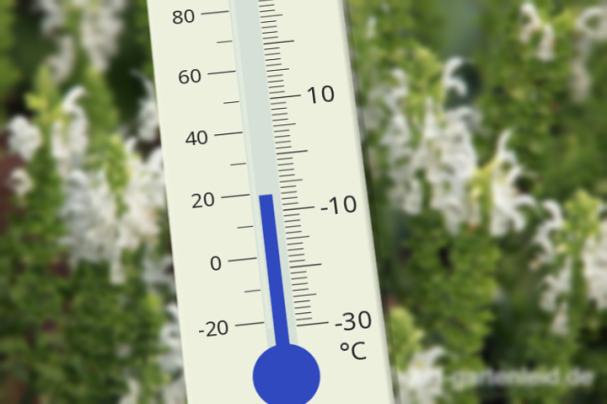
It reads -7 °C
